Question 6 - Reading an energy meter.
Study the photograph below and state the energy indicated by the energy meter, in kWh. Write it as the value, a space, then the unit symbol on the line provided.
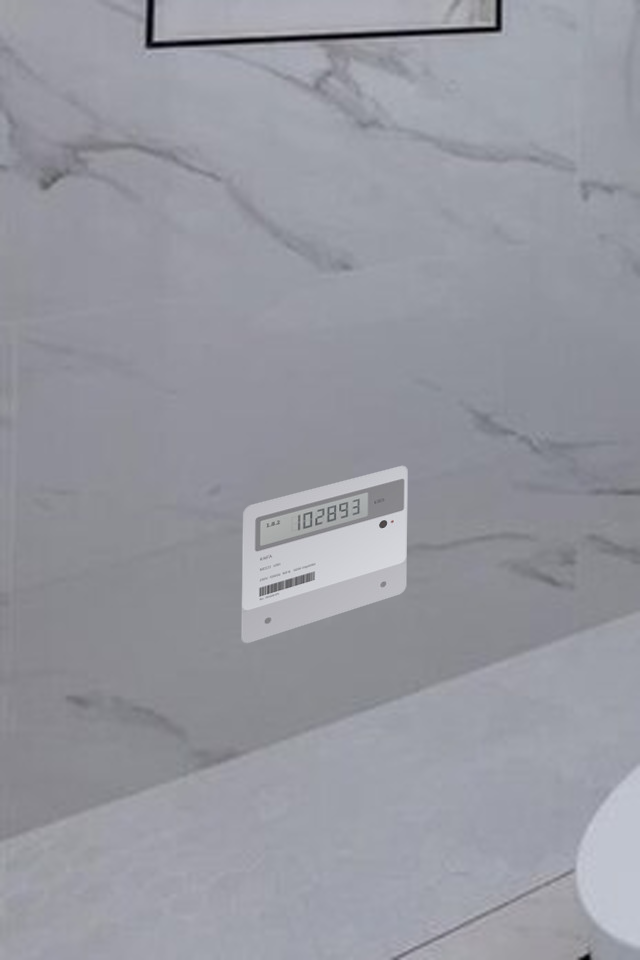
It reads 102893 kWh
